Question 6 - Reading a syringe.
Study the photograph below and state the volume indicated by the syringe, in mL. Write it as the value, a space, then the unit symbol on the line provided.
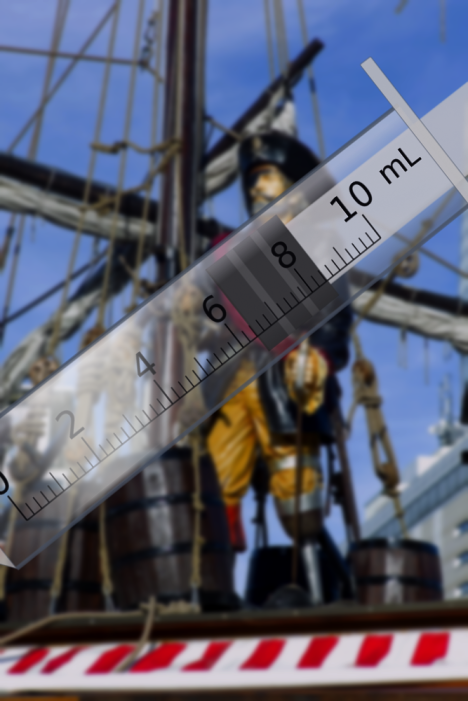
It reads 6.4 mL
